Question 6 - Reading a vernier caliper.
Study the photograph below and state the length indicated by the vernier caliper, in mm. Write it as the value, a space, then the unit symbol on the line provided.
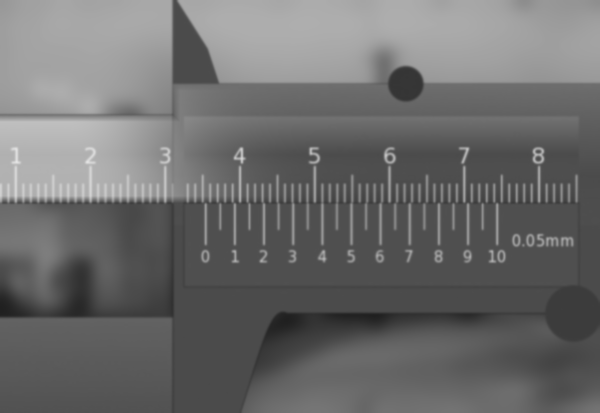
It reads 35.4 mm
